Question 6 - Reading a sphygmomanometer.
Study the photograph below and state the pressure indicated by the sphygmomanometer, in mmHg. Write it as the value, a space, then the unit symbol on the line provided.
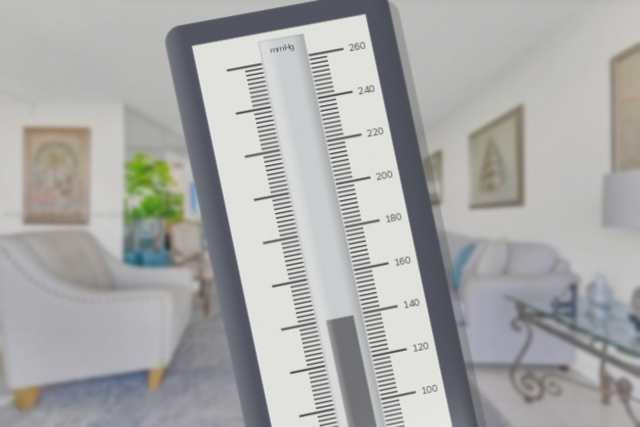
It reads 140 mmHg
